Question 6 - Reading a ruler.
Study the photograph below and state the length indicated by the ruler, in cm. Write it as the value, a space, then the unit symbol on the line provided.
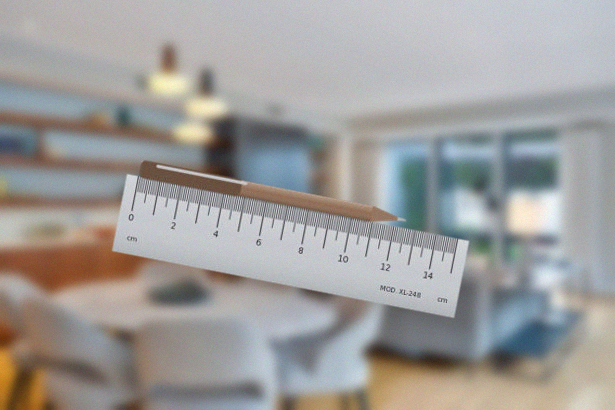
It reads 12.5 cm
